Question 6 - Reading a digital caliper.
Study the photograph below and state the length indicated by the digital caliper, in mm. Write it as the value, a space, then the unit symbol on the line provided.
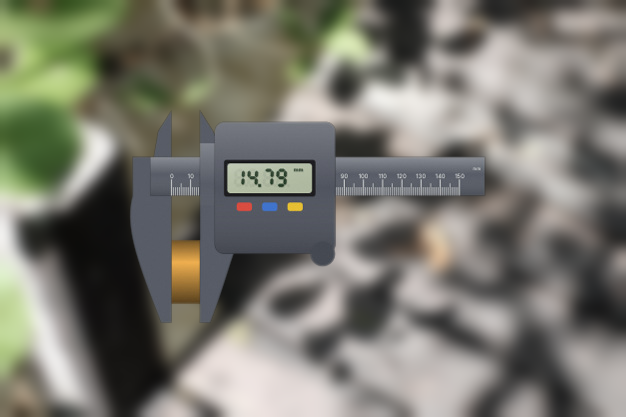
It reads 14.79 mm
